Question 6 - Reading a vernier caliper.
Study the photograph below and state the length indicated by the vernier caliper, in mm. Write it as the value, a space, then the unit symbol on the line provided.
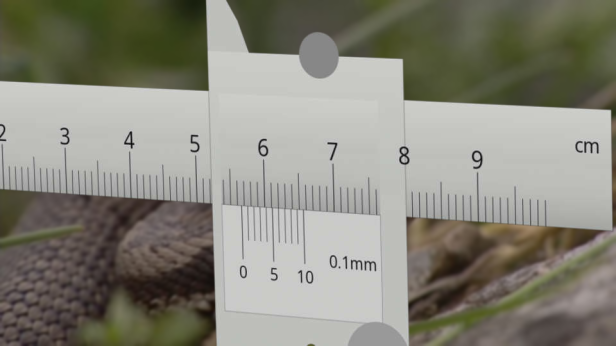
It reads 56.6 mm
